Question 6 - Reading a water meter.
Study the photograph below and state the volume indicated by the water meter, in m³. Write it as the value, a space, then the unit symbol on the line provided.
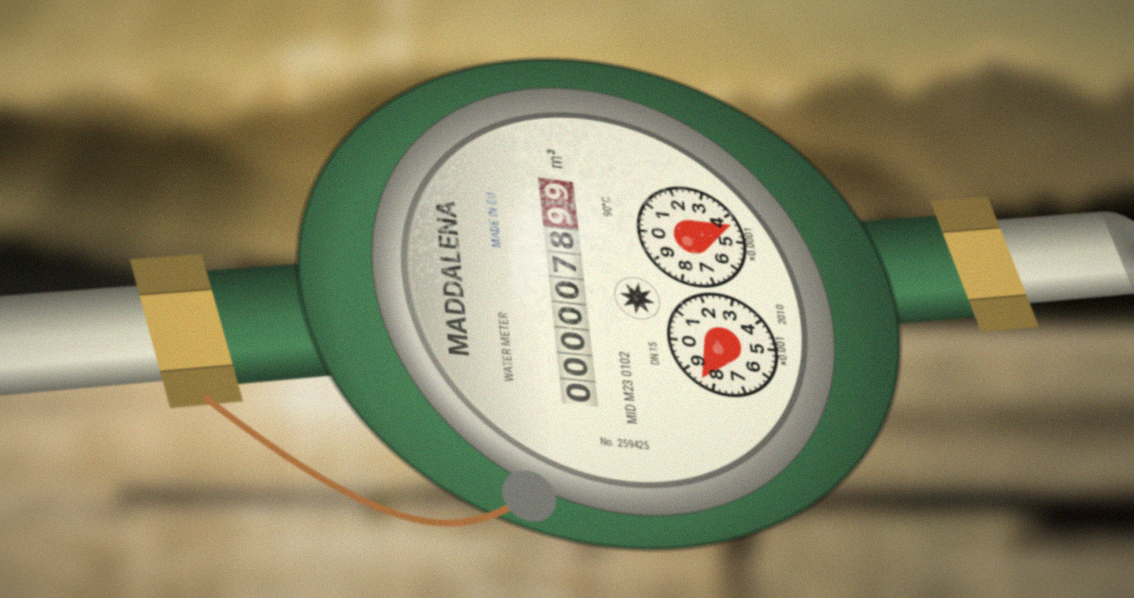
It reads 78.9984 m³
